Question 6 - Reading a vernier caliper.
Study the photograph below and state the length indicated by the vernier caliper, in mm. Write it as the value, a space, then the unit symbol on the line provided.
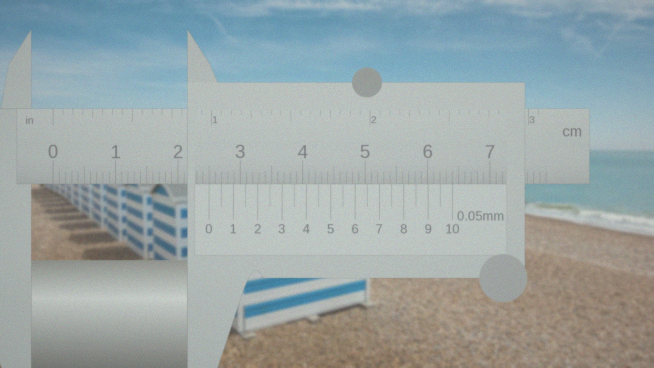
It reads 25.0 mm
